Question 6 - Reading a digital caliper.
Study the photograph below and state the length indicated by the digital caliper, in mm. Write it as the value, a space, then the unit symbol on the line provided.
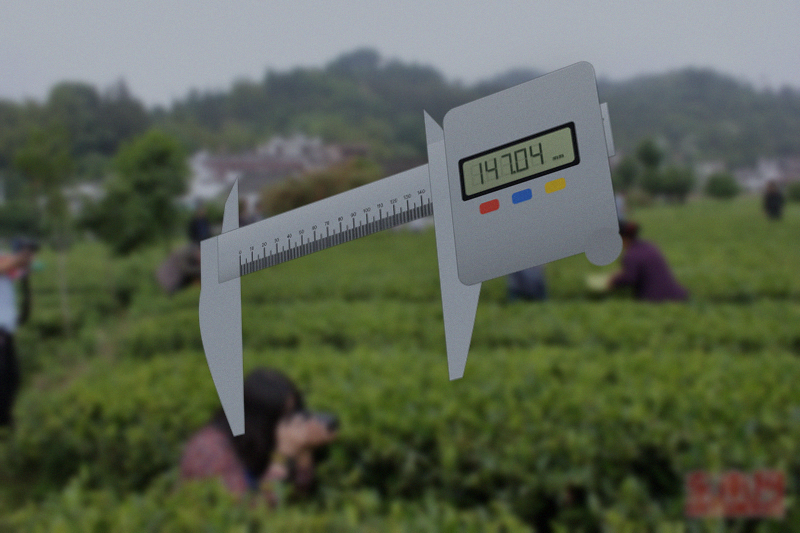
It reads 147.04 mm
